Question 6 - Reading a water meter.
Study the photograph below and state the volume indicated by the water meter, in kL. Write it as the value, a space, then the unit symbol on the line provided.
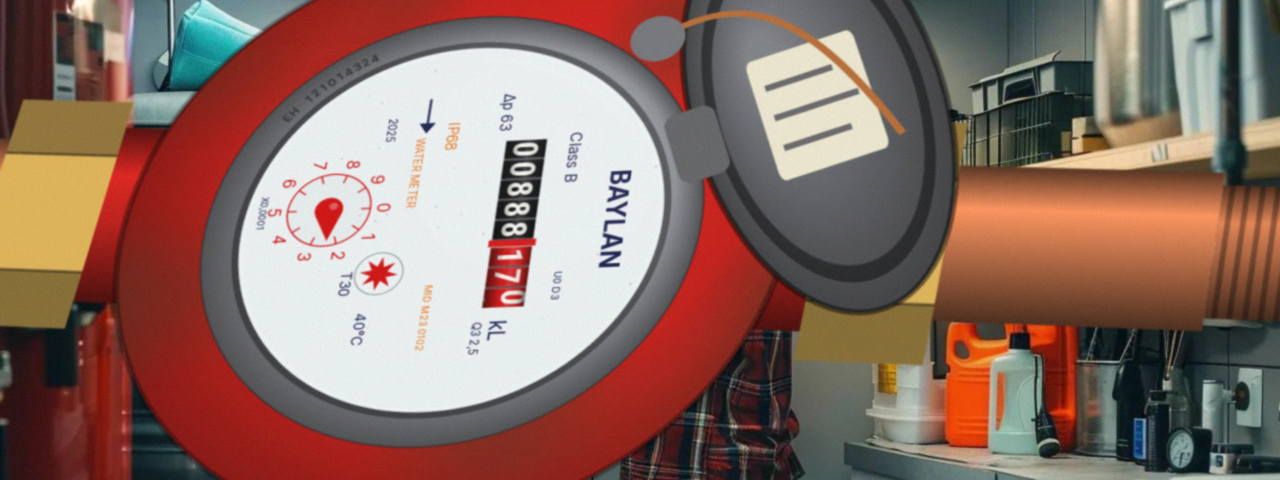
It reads 888.1702 kL
